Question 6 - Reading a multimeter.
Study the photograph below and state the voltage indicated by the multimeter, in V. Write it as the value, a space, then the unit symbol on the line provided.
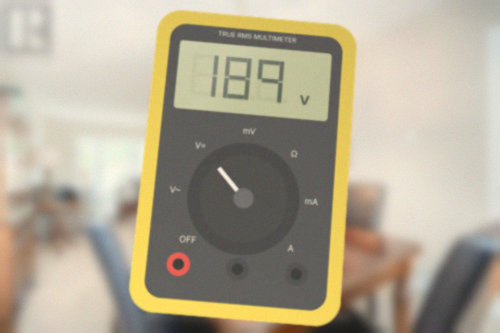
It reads 189 V
